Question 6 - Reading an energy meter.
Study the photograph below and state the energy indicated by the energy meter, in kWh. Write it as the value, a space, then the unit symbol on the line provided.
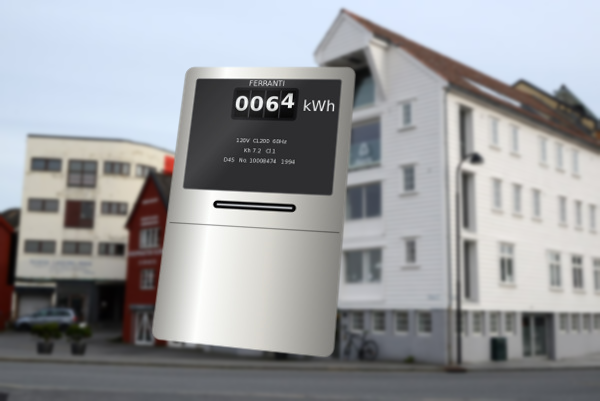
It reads 64 kWh
